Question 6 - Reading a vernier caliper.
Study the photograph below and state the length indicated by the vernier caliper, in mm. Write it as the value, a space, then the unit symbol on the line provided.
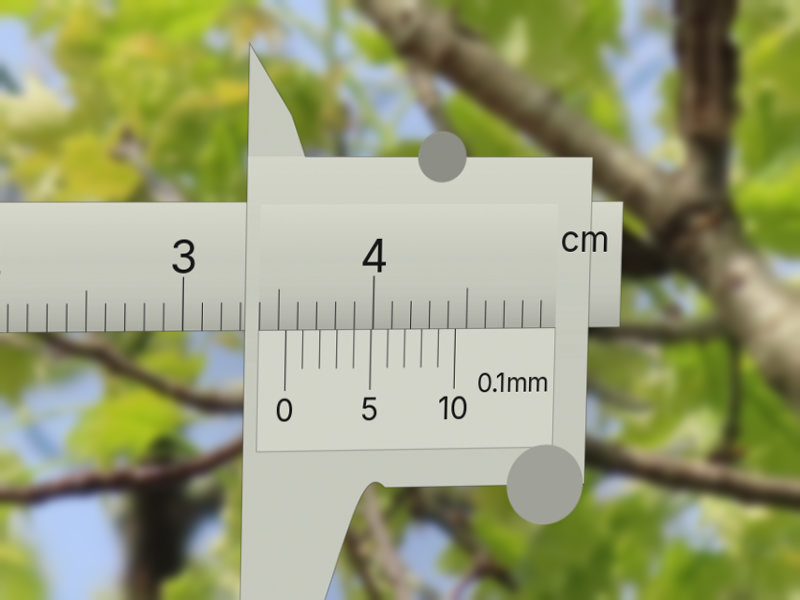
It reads 35.4 mm
